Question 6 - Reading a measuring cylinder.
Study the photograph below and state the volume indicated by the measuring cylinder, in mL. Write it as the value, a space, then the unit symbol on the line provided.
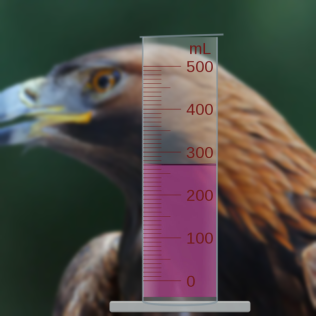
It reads 270 mL
